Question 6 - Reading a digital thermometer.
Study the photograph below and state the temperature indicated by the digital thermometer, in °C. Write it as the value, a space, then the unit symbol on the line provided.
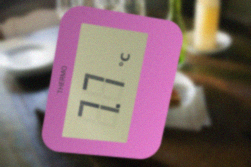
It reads 7.7 °C
